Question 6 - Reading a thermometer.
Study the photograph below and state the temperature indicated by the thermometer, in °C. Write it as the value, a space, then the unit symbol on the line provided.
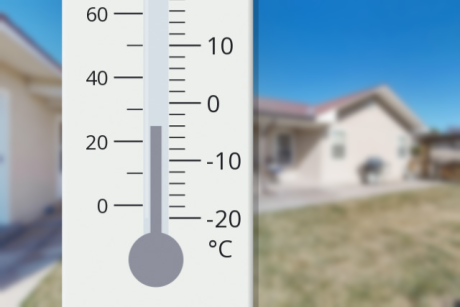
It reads -4 °C
